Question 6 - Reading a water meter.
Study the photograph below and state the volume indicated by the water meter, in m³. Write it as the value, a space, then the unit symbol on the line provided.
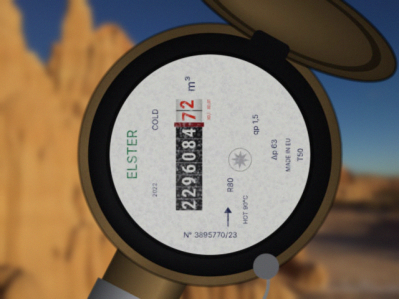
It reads 2296084.72 m³
